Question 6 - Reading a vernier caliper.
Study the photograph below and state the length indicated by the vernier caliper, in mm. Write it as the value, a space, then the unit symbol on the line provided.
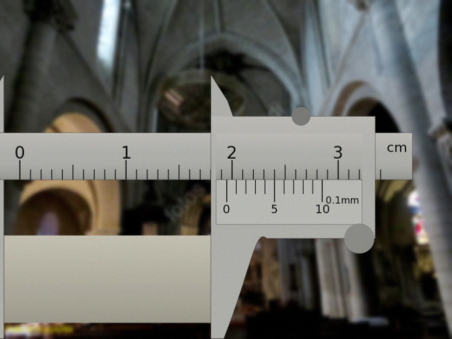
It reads 19.5 mm
